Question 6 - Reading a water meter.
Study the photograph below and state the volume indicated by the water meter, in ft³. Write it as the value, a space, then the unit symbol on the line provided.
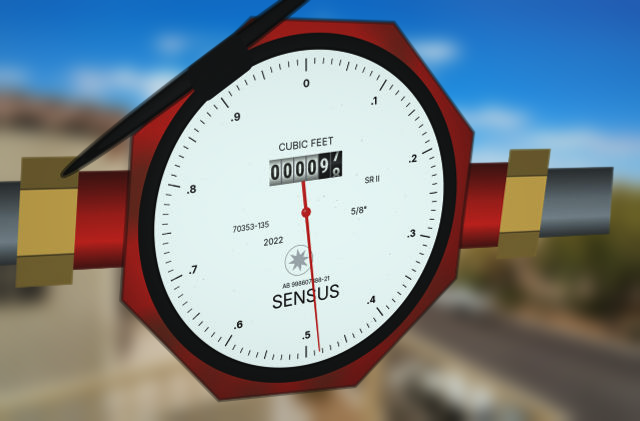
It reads 97.48 ft³
